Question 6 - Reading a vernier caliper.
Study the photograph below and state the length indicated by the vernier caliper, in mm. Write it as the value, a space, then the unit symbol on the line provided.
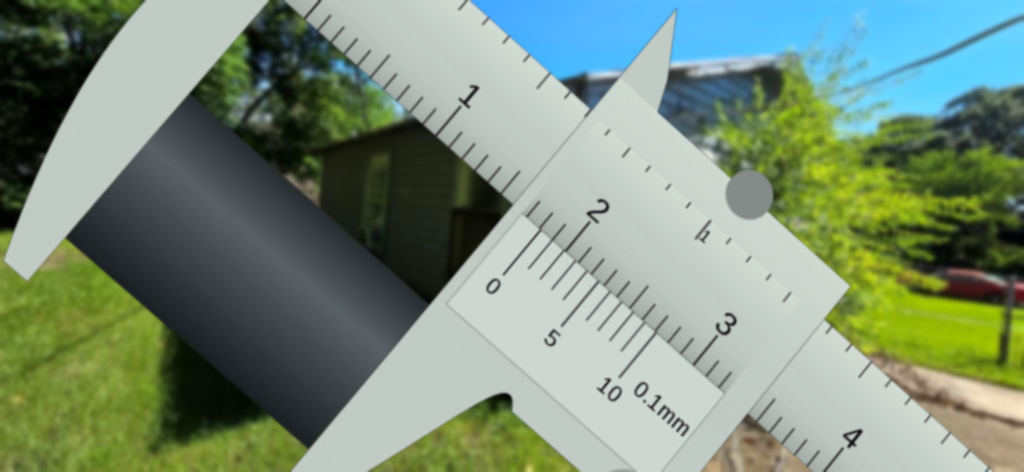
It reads 18.1 mm
